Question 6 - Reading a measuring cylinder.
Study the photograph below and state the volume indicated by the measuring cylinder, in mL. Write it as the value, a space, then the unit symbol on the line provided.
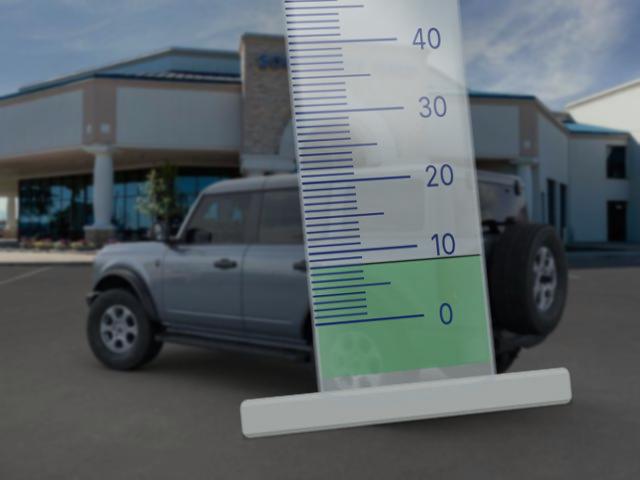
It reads 8 mL
